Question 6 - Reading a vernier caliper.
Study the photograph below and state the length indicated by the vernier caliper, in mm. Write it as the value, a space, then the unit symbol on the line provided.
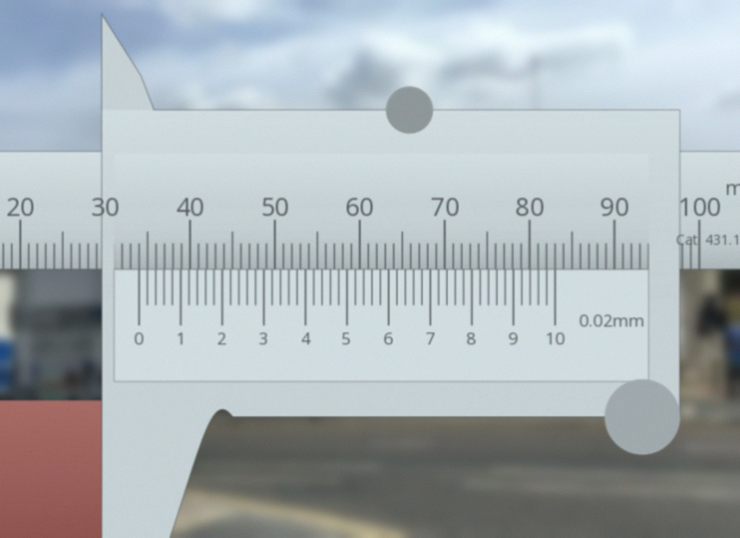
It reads 34.0 mm
